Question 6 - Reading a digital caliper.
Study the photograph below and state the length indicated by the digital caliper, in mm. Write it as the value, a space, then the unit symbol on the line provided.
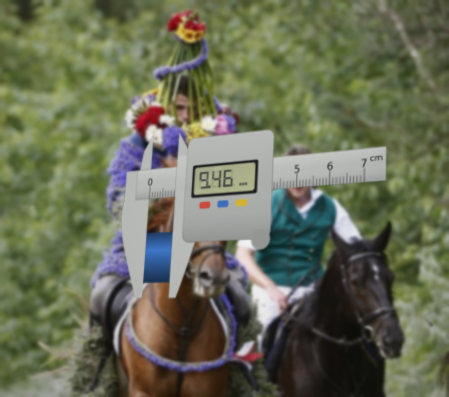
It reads 9.46 mm
